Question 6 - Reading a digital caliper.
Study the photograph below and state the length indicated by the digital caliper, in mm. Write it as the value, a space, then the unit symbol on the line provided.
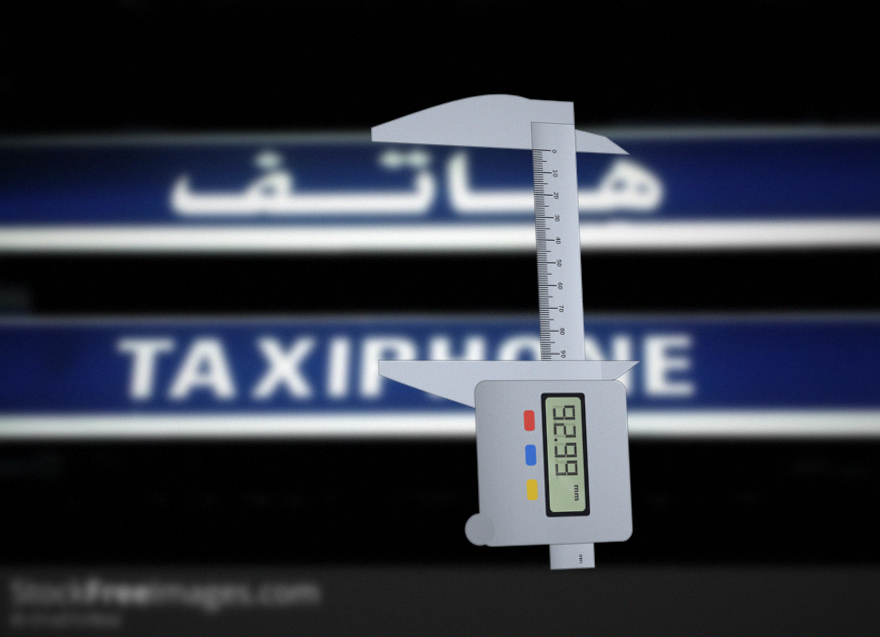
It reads 92.99 mm
